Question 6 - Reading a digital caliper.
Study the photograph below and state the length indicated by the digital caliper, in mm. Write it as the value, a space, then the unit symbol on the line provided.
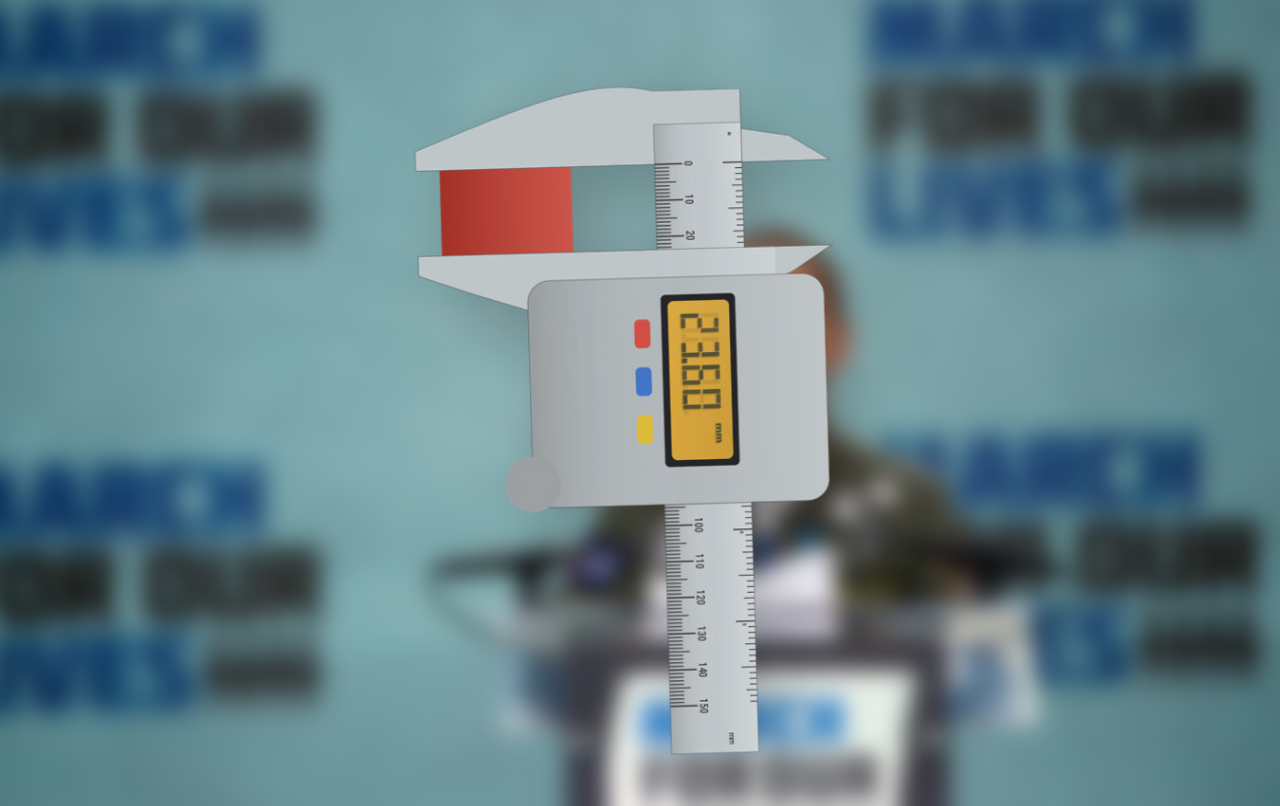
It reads 23.60 mm
